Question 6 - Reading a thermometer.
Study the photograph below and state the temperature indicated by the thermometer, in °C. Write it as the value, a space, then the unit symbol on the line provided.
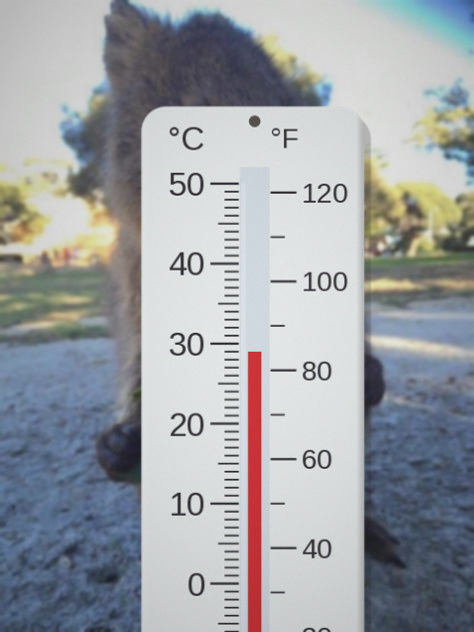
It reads 29 °C
